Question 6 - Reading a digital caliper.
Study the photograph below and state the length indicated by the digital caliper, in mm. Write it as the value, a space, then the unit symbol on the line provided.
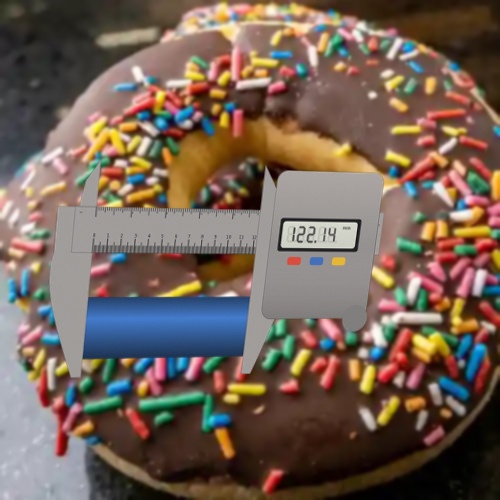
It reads 122.14 mm
